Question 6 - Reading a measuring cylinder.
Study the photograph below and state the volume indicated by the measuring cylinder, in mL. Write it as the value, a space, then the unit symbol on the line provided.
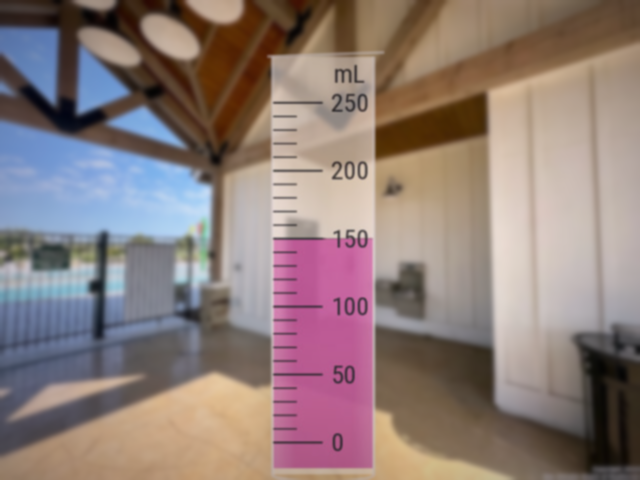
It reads 150 mL
